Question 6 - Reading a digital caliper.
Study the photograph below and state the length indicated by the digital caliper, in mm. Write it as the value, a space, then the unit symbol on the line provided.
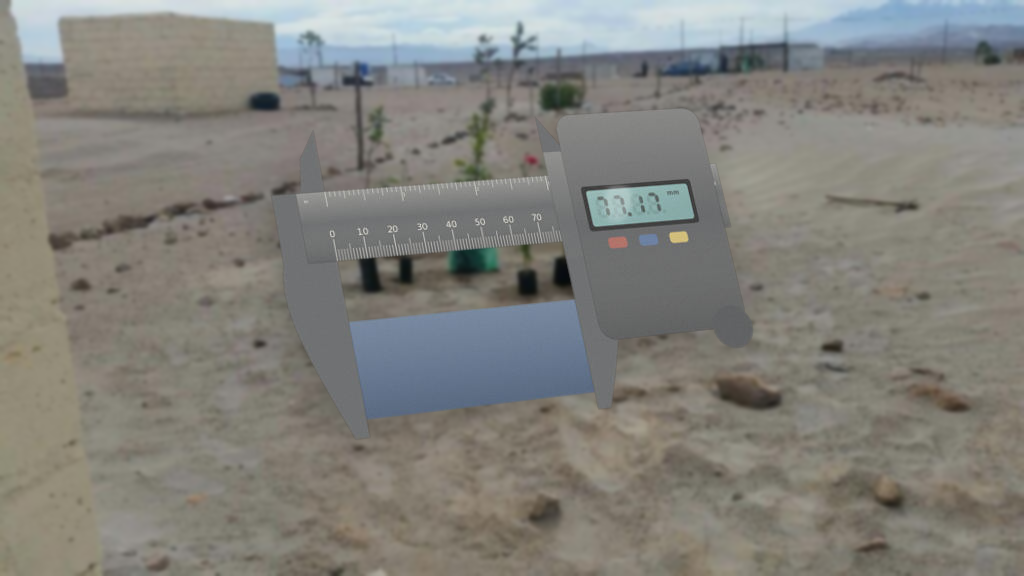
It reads 77.17 mm
